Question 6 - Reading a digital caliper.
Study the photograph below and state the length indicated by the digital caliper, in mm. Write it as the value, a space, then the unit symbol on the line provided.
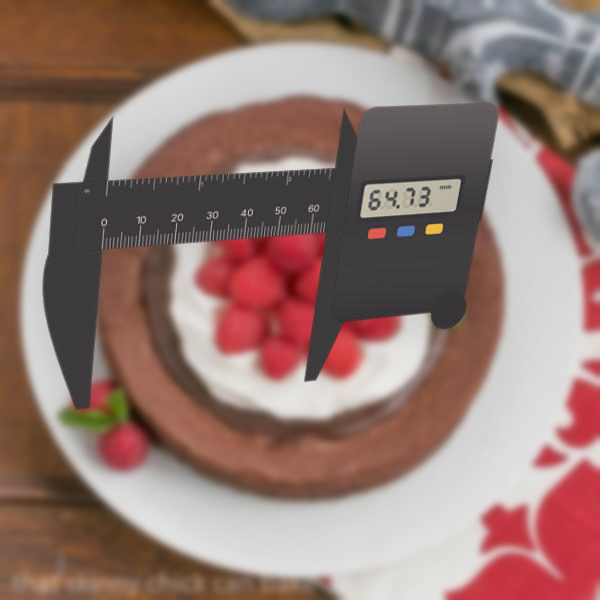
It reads 64.73 mm
